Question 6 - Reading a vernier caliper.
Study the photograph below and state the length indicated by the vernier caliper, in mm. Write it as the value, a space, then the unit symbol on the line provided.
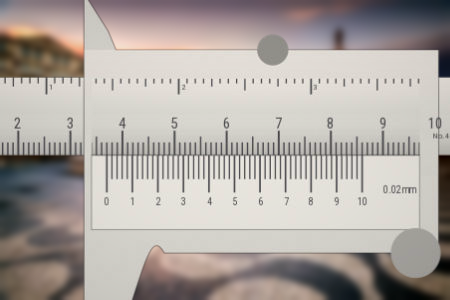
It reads 37.0 mm
